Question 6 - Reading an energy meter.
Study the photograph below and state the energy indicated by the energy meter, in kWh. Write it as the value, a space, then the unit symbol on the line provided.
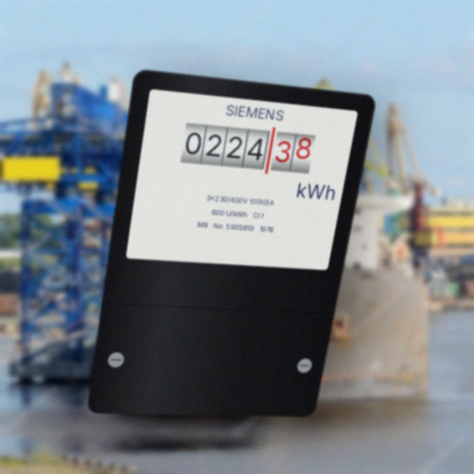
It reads 224.38 kWh
